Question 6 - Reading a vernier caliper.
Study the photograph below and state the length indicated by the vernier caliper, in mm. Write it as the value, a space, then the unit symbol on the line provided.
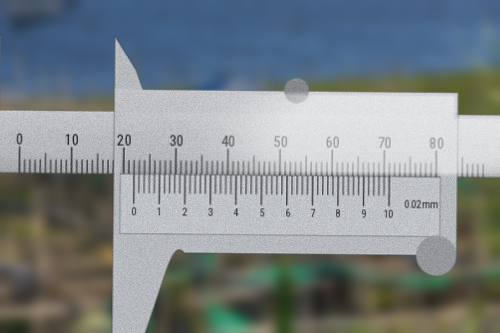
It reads 22.0 mm
